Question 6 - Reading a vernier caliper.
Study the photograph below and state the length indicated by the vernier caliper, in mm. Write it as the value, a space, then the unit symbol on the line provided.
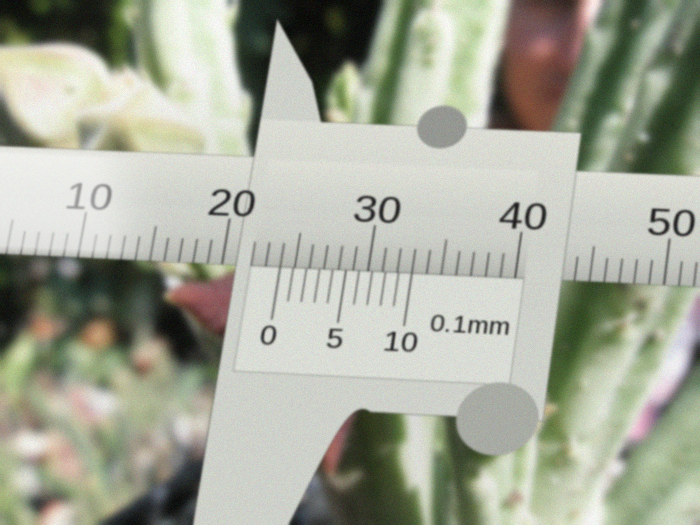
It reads 24.0 mm
